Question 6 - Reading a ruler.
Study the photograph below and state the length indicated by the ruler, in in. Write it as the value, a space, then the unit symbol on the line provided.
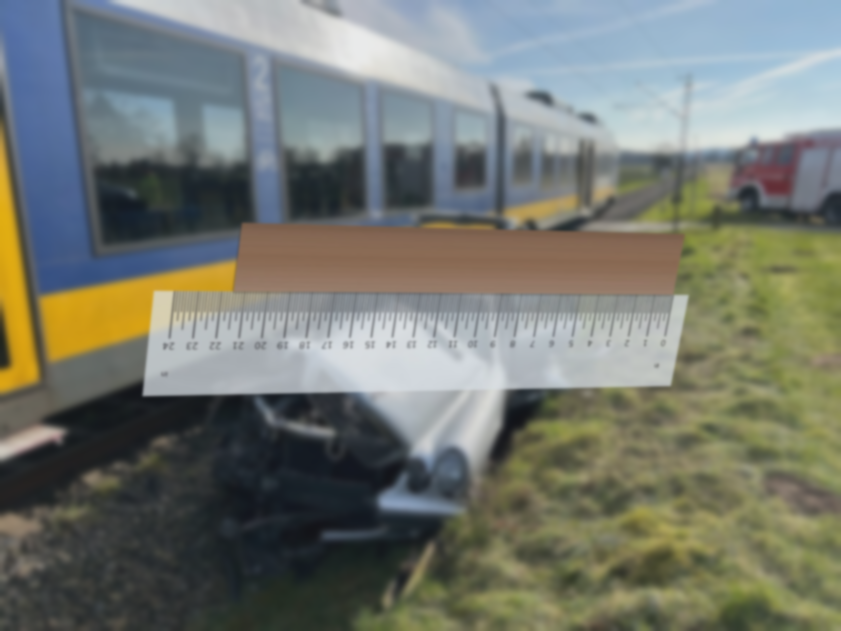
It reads 21.5 in
